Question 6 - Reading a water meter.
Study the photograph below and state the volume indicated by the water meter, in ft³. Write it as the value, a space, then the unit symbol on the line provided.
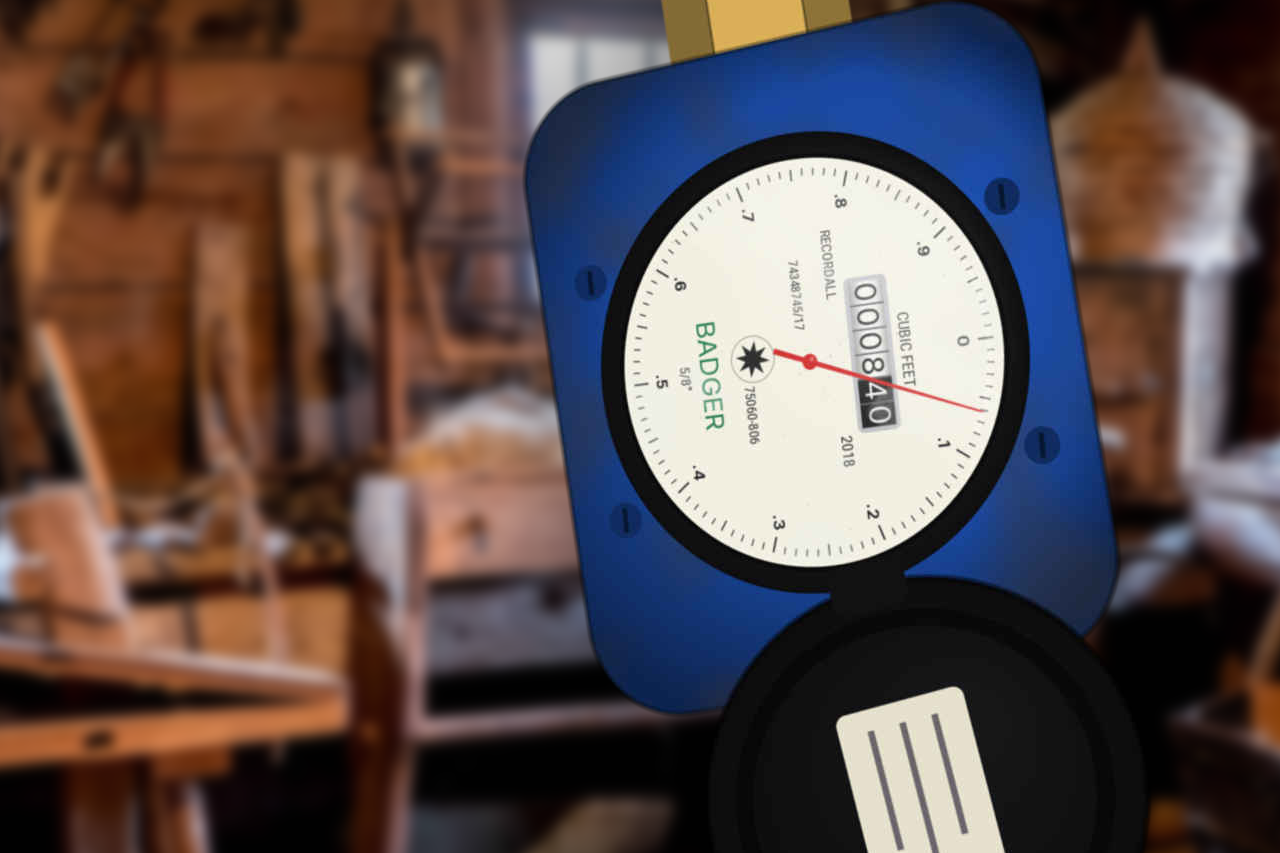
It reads 840.06 ft³
